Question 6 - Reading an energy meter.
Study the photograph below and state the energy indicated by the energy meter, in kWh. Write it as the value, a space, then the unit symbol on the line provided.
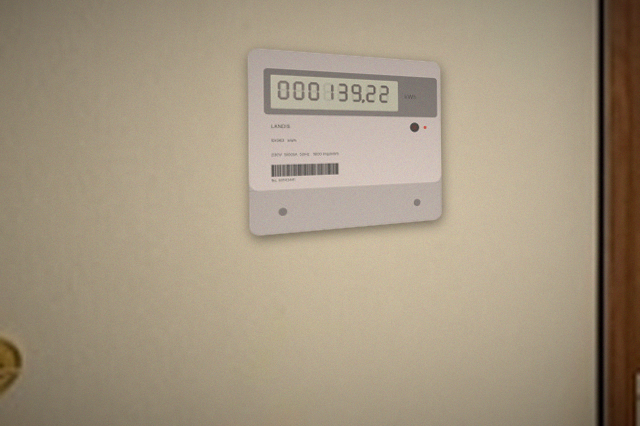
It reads 139.22 kWh
